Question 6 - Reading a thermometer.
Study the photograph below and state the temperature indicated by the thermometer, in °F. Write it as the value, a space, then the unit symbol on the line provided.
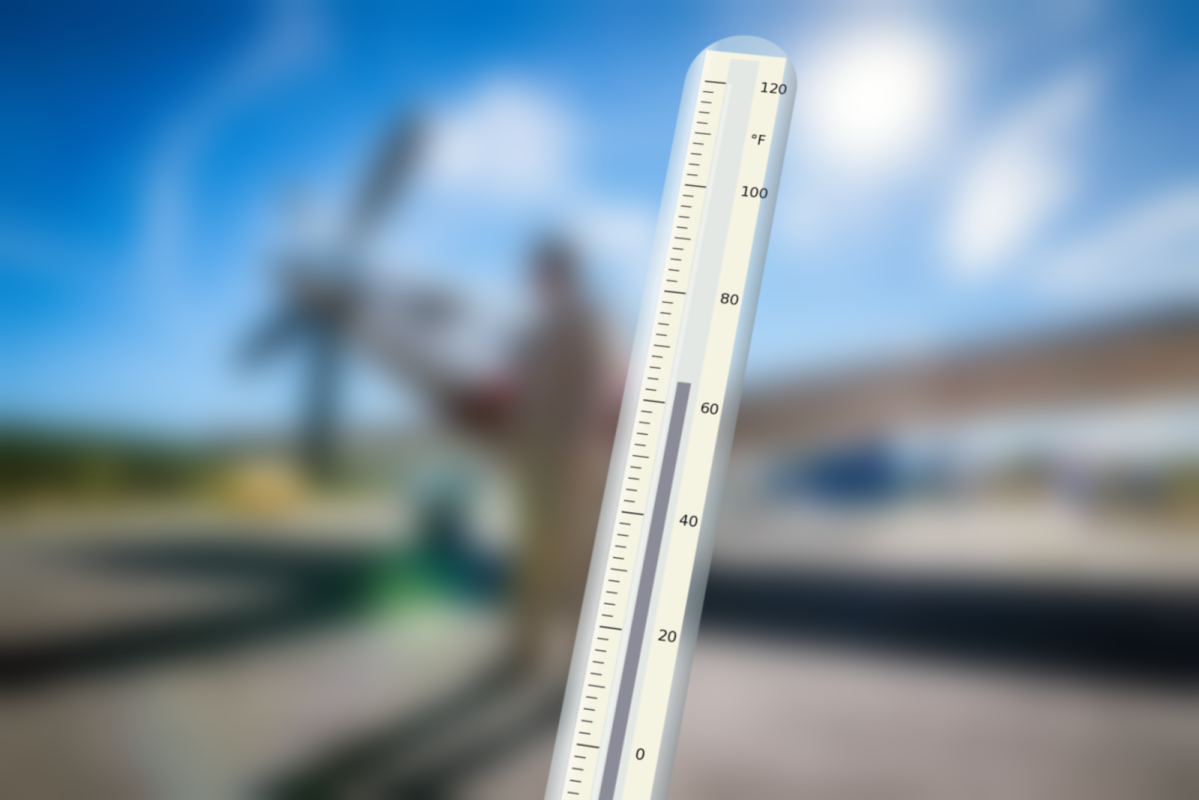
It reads 64 °F
